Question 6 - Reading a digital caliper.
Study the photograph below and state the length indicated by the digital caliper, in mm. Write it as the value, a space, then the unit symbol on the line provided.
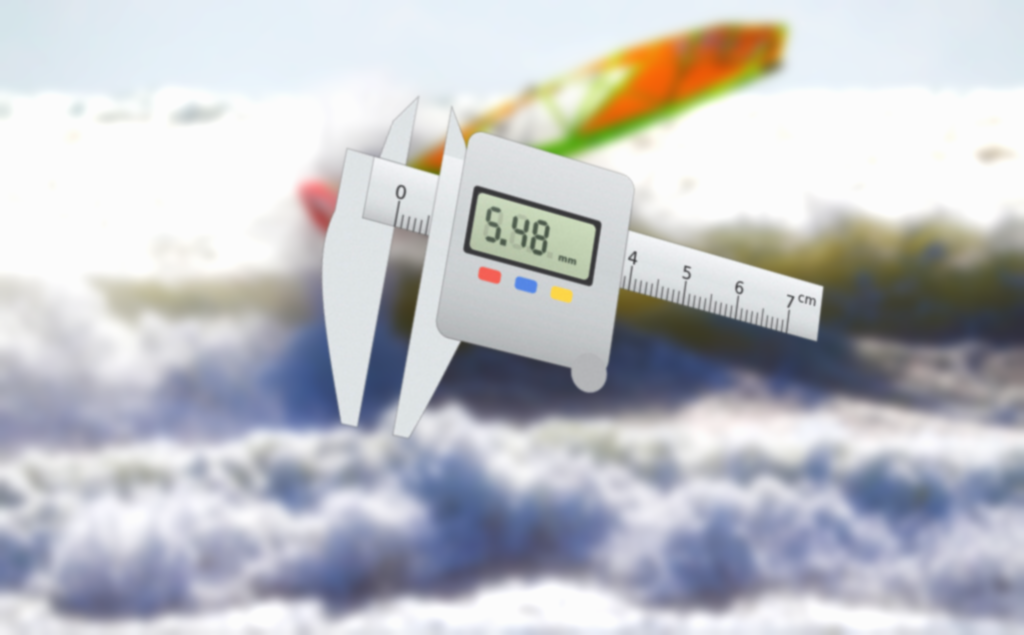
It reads 5.48 mm
